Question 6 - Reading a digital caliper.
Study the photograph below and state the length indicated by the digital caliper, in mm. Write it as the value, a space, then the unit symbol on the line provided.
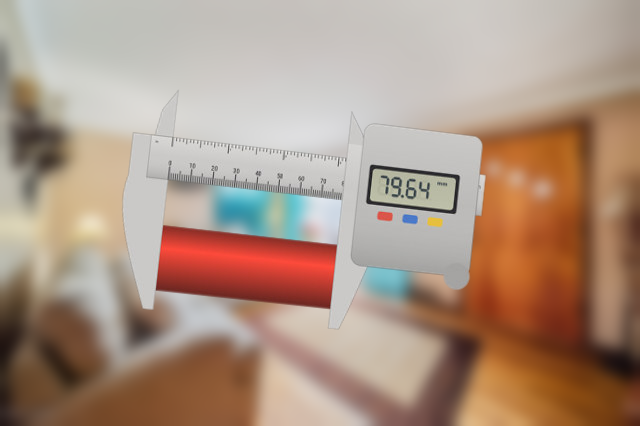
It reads 79.64 mm
